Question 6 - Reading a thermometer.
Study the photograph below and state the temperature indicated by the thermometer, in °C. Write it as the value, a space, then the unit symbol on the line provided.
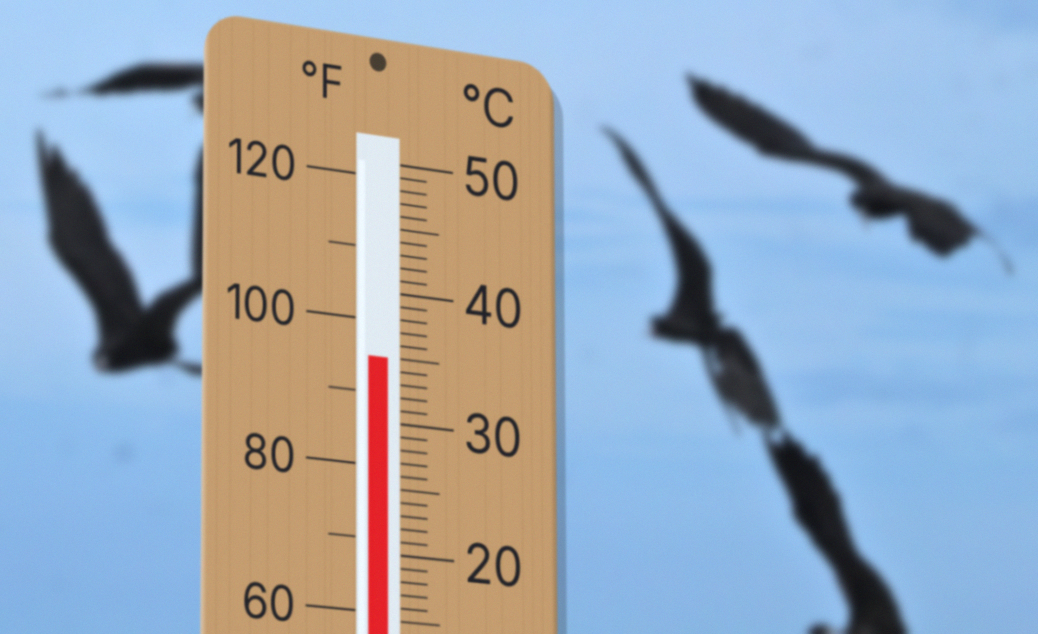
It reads 35 °C
